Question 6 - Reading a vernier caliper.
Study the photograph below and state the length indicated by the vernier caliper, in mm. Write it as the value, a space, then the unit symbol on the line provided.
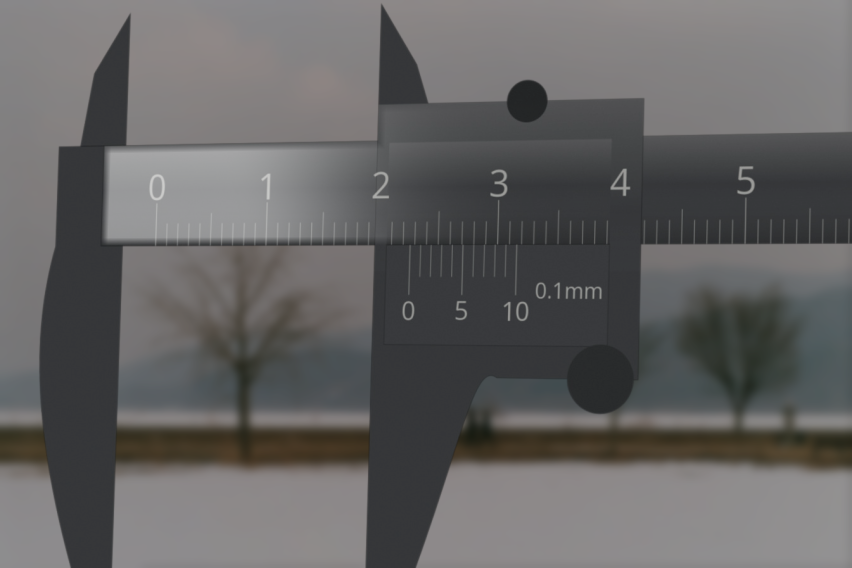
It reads 22.6 mm
